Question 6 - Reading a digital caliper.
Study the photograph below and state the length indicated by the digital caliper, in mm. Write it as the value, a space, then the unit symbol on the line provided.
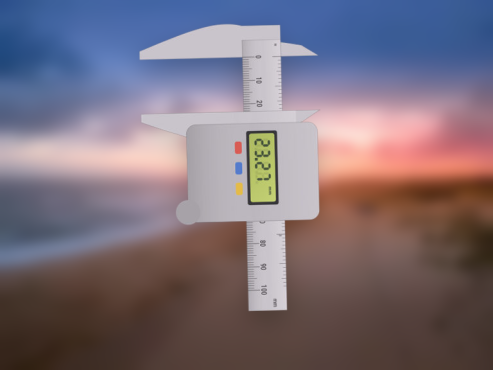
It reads 23.27 mm
